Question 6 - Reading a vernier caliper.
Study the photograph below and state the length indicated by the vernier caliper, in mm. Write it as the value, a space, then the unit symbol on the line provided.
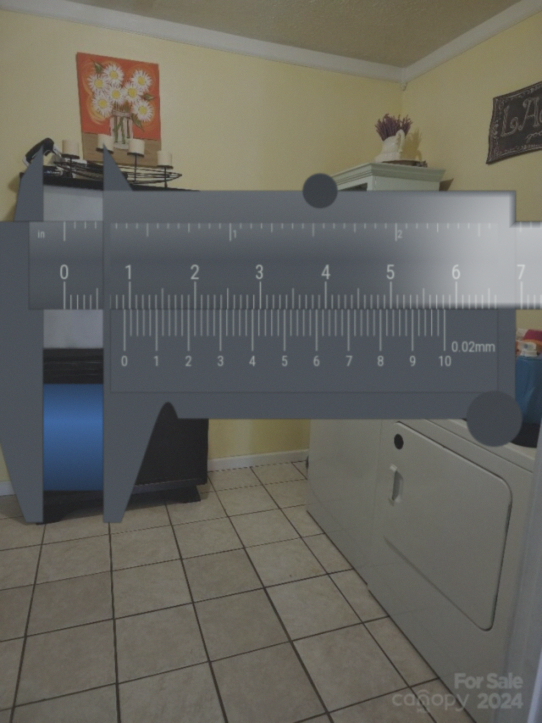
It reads 9.2 mm
